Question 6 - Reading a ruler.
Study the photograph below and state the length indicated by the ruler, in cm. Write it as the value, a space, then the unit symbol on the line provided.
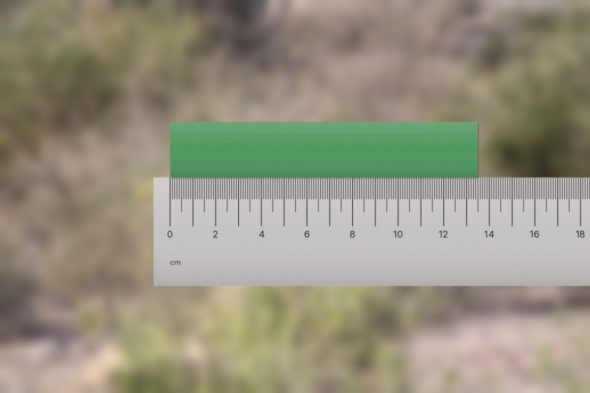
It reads 13.5 cm
